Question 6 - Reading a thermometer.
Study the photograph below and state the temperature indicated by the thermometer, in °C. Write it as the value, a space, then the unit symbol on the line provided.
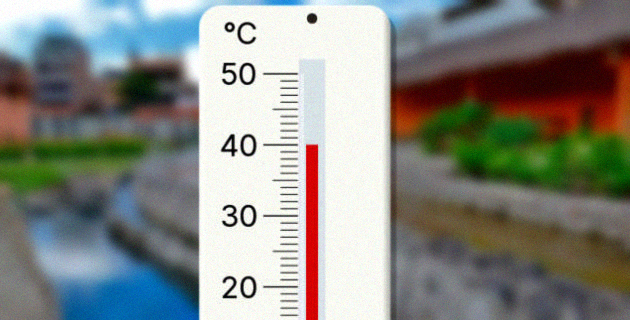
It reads 40 °C
